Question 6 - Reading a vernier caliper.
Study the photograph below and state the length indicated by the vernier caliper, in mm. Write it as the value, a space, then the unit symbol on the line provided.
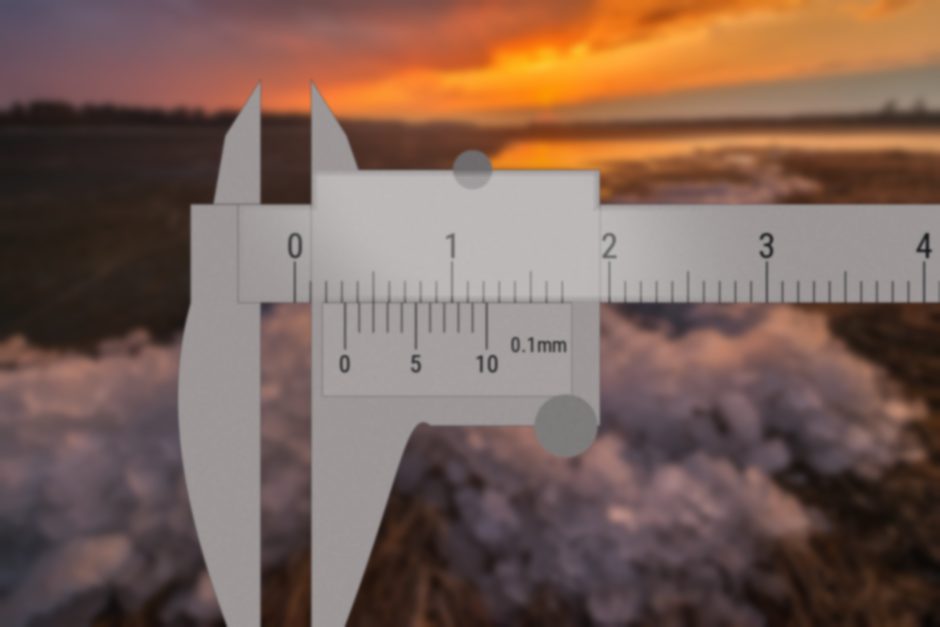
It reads 3.2 mm
